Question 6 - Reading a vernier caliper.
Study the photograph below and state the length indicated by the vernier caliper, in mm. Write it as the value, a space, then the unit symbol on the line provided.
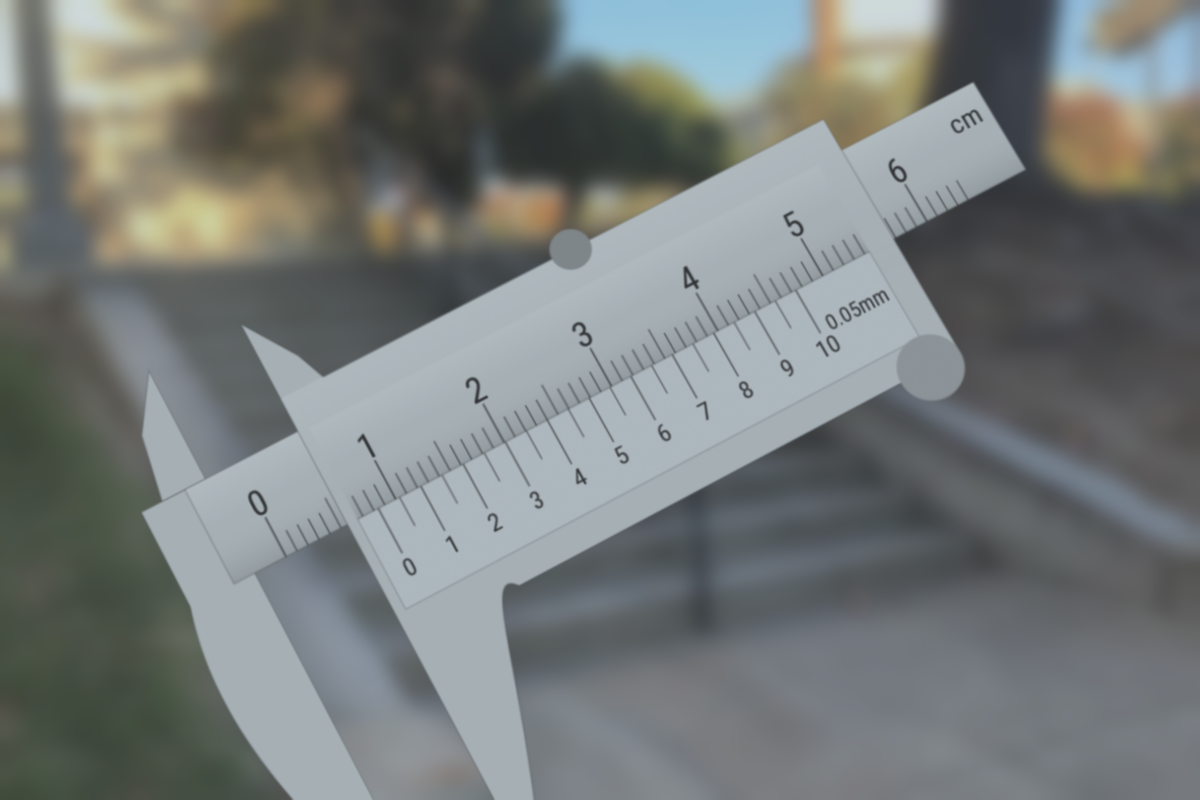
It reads 8.4 mm
